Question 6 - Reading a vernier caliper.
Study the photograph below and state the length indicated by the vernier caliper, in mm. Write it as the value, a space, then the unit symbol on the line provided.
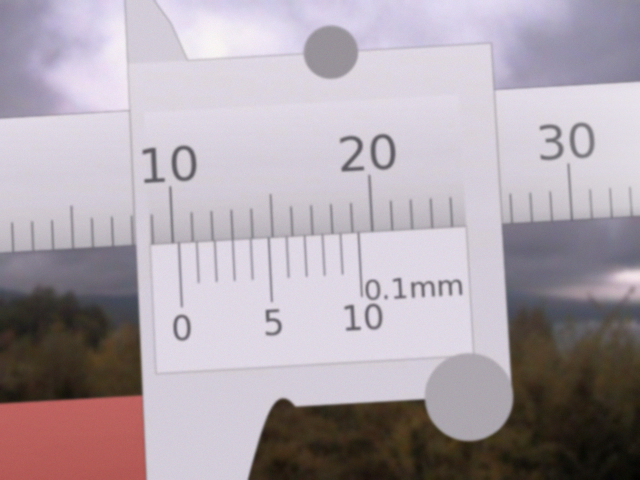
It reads 10.3 mm
